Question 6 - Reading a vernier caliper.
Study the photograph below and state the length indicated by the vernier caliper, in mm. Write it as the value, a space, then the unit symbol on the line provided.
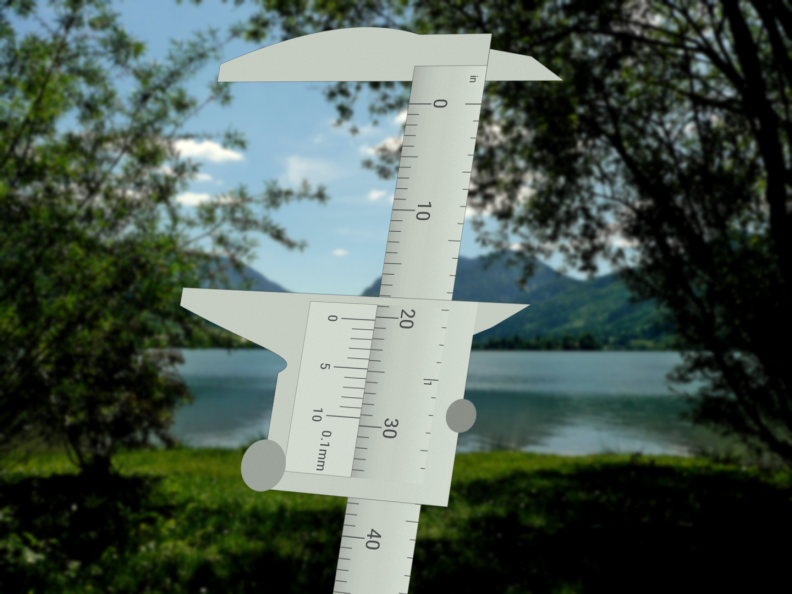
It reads 20.3 mm
